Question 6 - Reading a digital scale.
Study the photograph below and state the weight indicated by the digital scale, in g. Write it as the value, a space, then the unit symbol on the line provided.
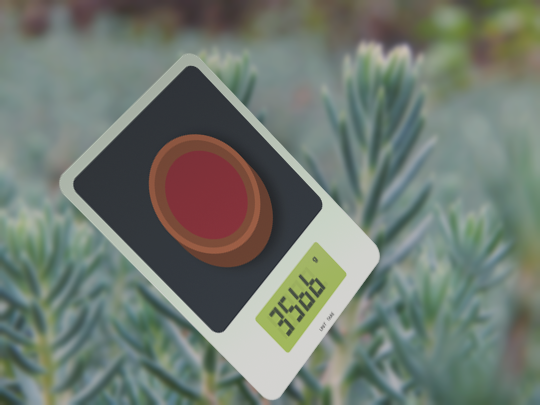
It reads 3566 g
